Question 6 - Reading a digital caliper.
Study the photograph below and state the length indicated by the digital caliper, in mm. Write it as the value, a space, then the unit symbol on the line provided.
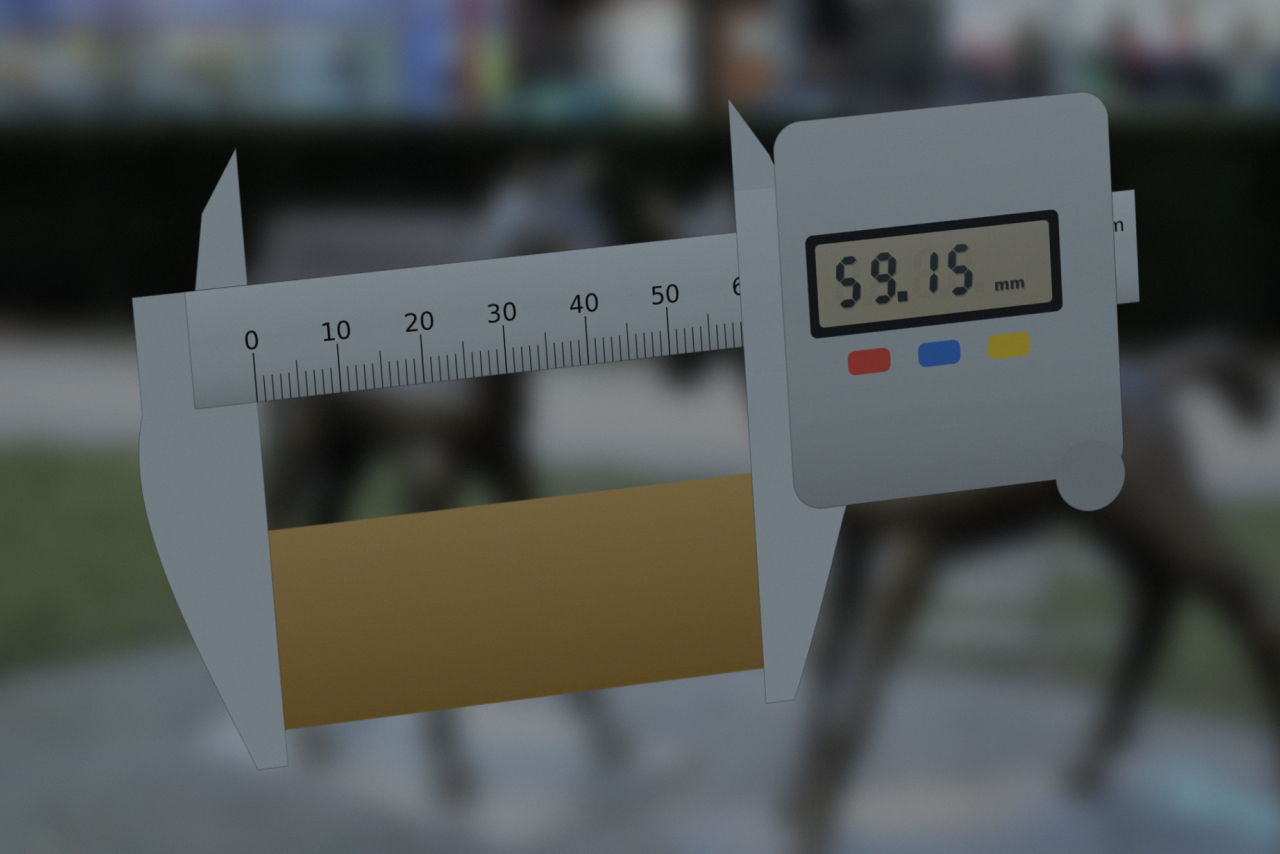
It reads 59.15 mm
